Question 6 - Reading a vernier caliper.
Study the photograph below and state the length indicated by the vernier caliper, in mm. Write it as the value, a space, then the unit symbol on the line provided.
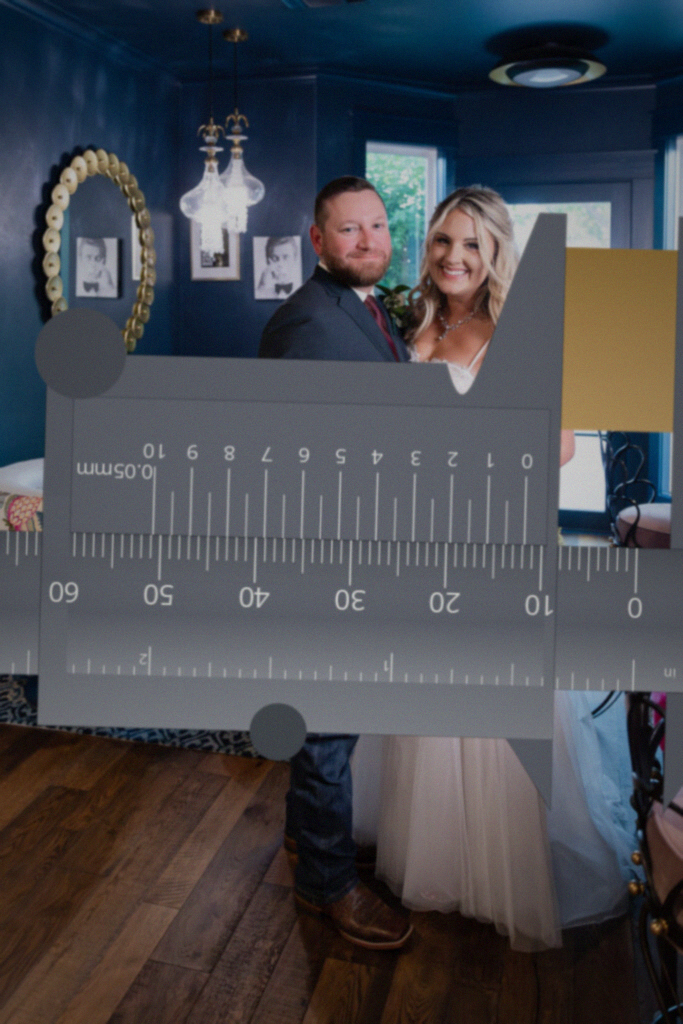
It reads 11.8 mm
